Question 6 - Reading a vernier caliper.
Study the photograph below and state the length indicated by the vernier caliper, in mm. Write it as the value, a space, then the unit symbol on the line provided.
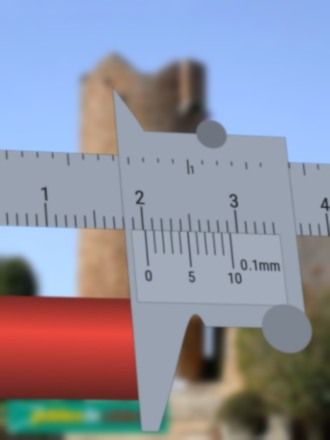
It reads 20.2 mm
